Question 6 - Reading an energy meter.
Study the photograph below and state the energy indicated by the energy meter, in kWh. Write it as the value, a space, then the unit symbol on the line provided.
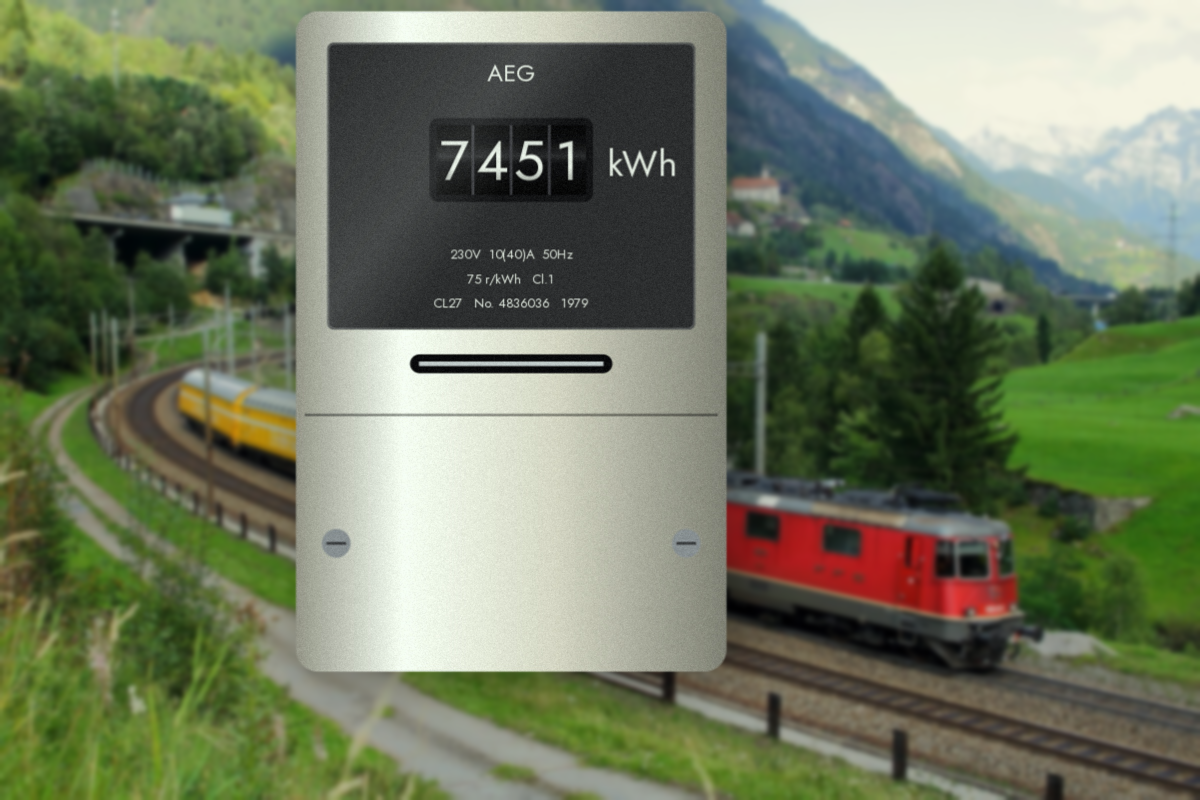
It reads 7451 kWh
